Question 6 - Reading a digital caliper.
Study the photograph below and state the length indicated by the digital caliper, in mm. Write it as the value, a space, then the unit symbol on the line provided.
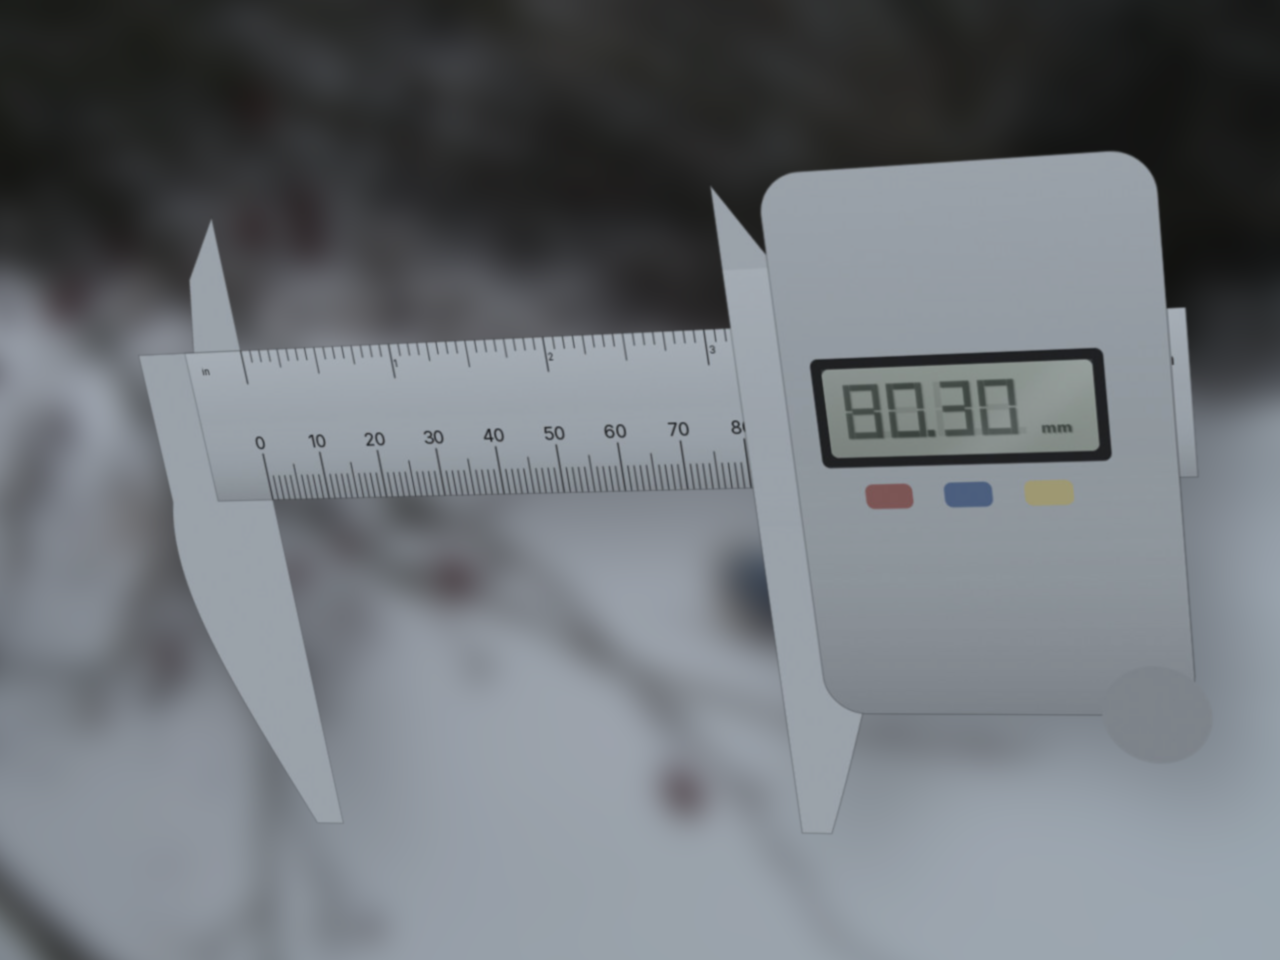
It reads 80.30 mm
